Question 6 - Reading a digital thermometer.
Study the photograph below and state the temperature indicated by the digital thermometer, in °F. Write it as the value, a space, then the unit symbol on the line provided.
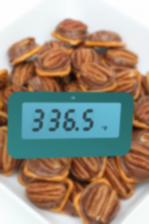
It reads 336.5 °F
